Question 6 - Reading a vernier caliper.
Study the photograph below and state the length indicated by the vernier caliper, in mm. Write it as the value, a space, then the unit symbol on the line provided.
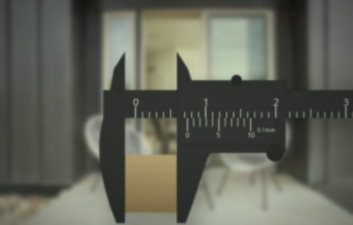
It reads 7.4 mm
